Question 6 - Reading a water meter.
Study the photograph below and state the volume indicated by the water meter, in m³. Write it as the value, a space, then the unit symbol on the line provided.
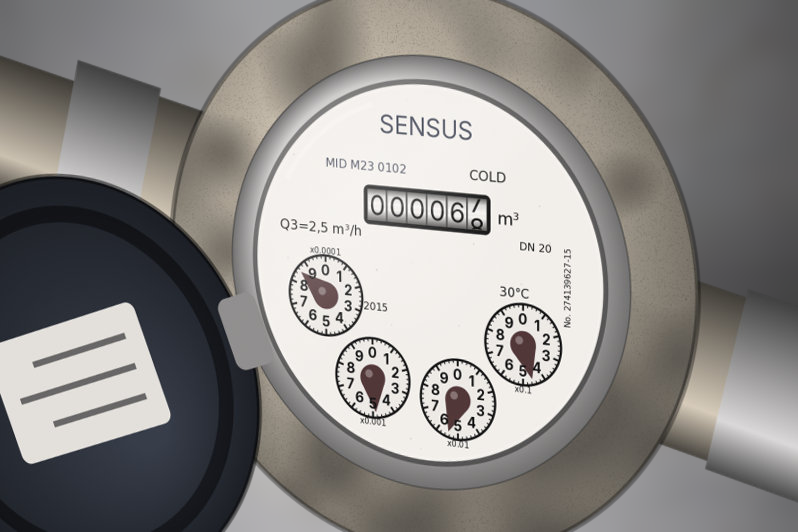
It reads 67.4548 m³
